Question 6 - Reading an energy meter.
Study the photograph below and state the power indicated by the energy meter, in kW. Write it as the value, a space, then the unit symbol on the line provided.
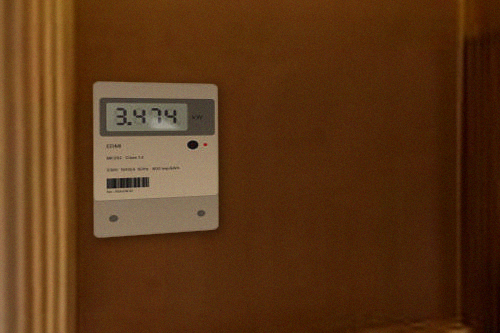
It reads 3.474 kW
